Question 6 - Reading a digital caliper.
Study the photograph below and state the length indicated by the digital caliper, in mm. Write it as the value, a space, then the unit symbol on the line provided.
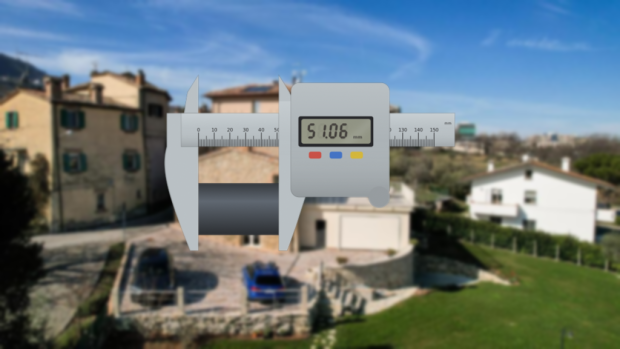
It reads 51.06 mm
